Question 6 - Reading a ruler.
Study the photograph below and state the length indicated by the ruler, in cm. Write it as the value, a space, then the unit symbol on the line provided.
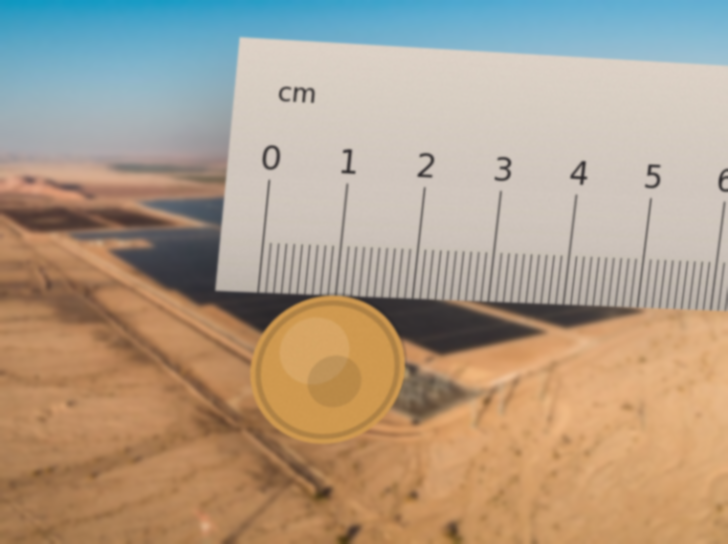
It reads 2 cm
